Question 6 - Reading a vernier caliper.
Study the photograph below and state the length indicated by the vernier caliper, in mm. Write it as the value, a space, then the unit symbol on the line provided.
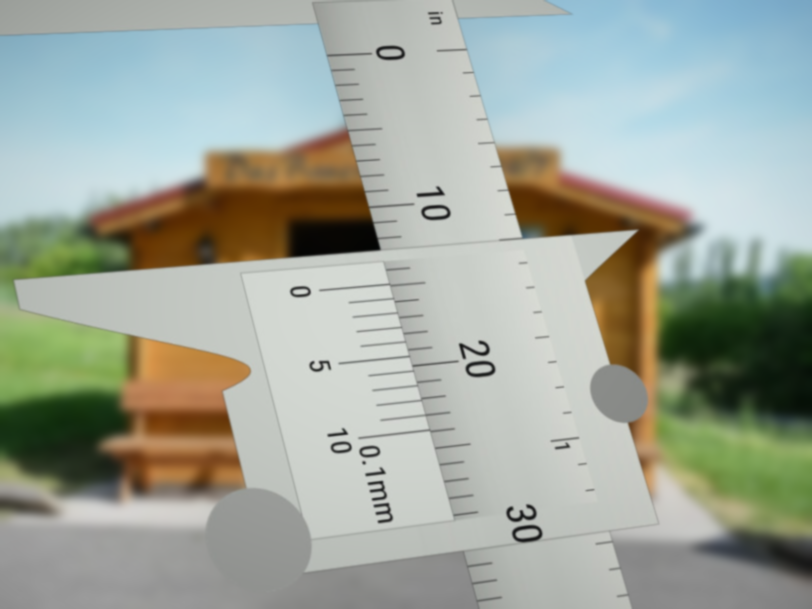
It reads 14.9 mm
